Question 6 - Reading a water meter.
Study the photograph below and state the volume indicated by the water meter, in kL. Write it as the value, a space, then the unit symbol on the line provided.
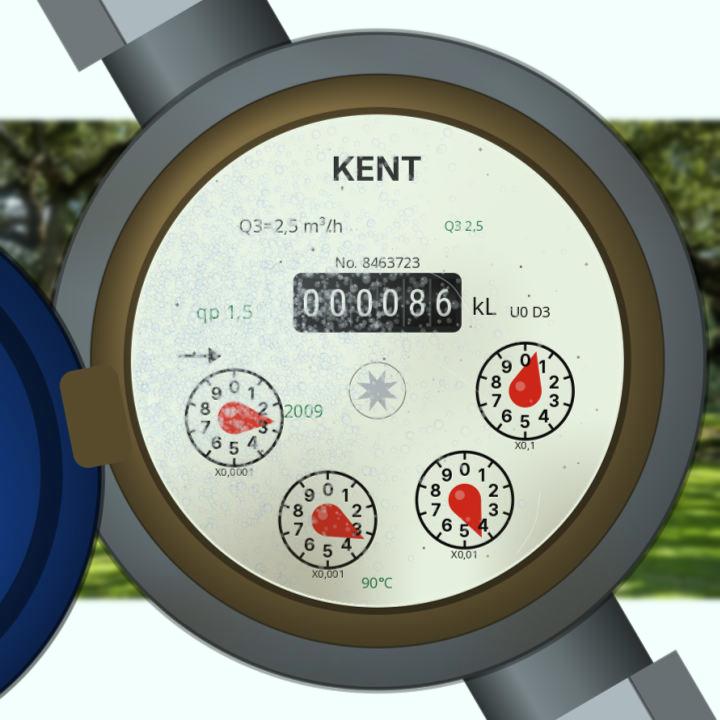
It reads 86.0432 kL
